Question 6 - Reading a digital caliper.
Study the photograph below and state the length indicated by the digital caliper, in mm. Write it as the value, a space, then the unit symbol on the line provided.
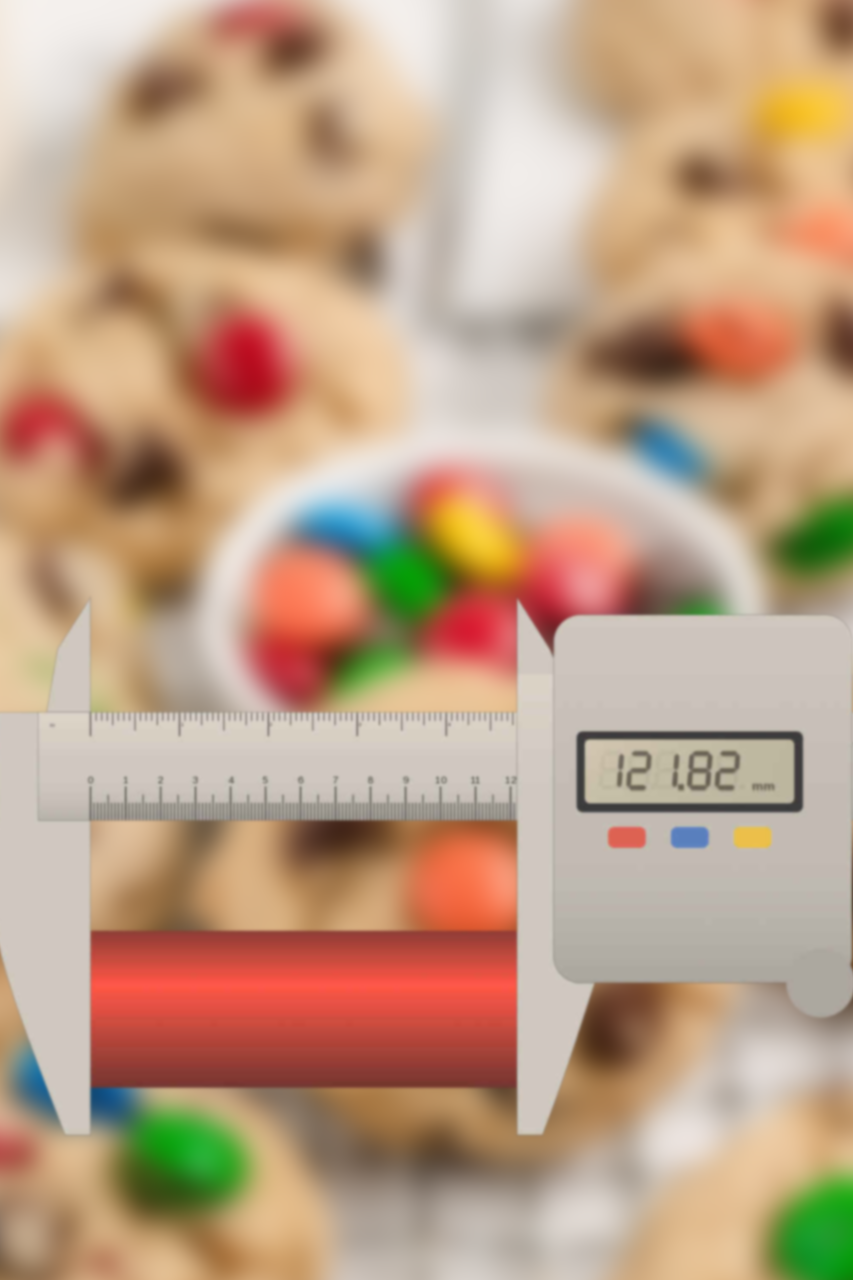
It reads 121.82 mm
